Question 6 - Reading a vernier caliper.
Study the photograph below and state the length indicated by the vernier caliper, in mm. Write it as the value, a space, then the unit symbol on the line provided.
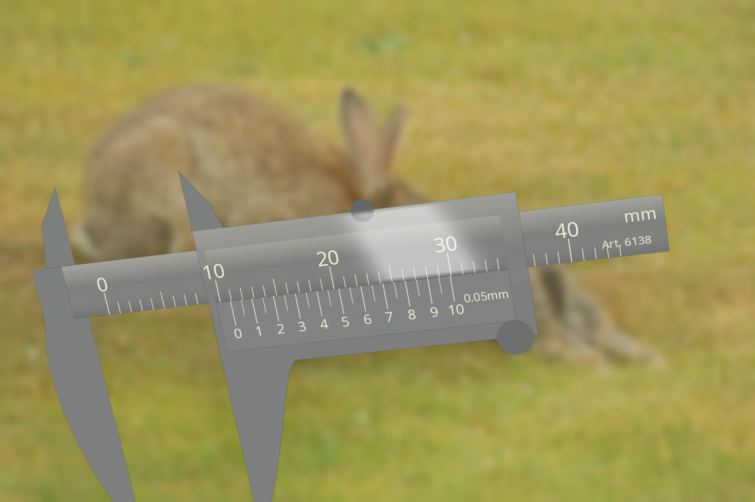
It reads 10.9 mm
